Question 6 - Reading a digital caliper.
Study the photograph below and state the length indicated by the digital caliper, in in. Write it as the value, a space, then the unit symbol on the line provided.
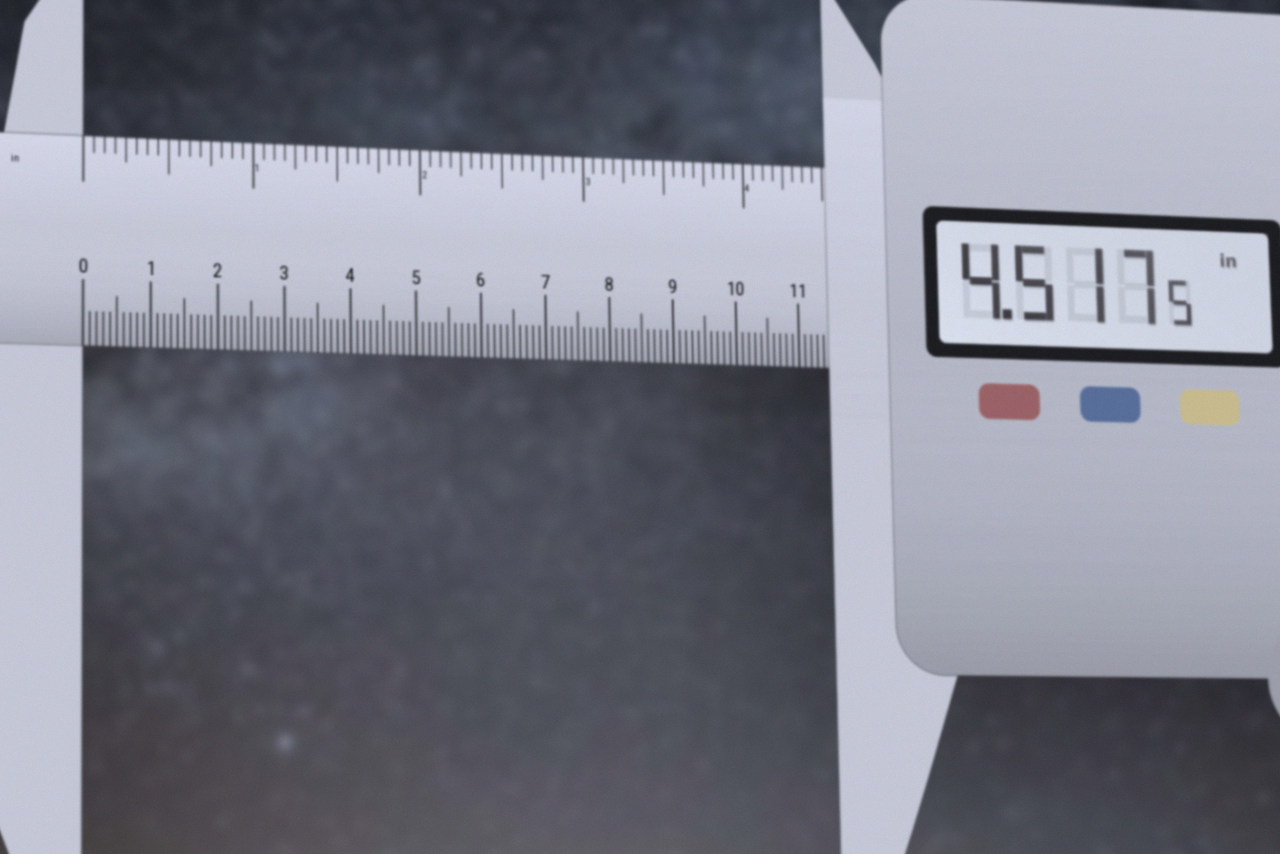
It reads 4.5175 in
